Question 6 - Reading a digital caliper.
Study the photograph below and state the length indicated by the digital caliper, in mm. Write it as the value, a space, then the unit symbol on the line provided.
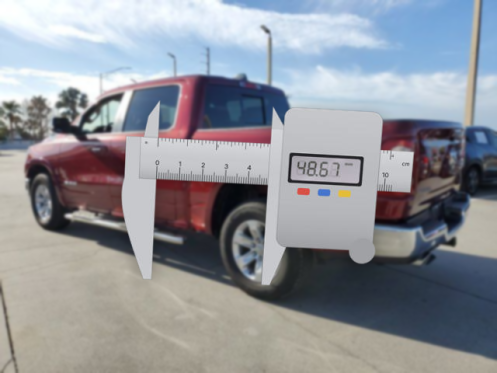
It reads 48.67 mm
